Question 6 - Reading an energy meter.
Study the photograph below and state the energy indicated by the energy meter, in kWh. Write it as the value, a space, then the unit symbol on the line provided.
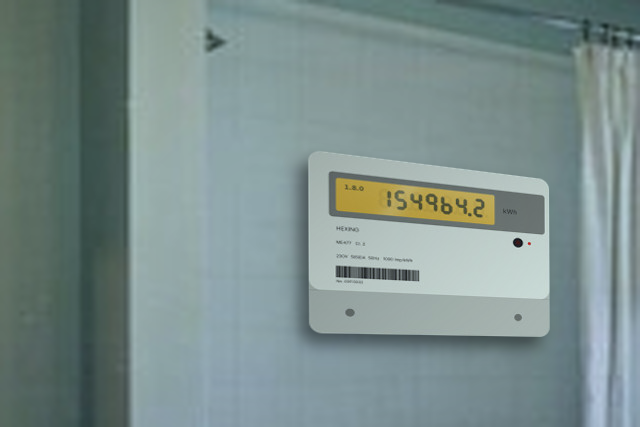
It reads 154964.2 kWh
